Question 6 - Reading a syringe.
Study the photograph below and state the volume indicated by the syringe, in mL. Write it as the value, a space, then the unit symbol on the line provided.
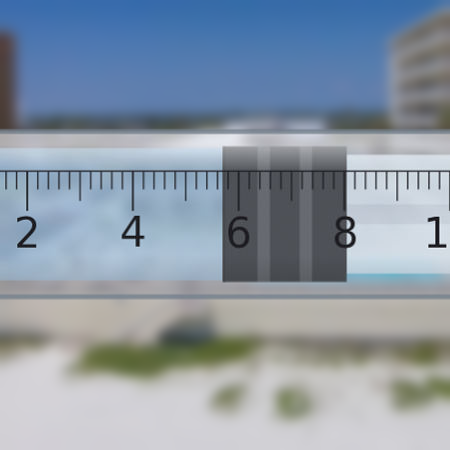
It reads 5.7 mL
